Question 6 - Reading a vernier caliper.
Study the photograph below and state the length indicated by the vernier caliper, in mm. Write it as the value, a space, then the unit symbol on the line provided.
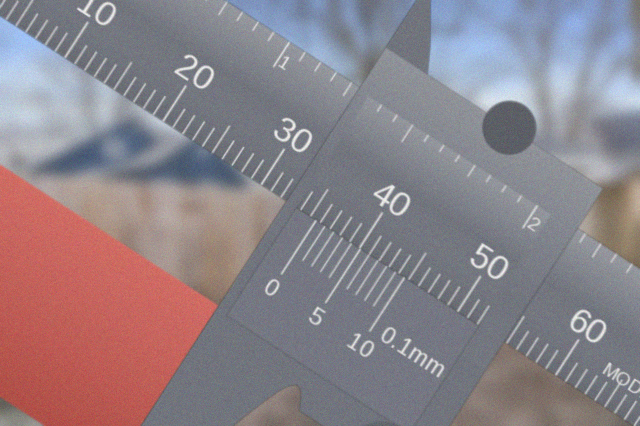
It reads 35.6 mm
